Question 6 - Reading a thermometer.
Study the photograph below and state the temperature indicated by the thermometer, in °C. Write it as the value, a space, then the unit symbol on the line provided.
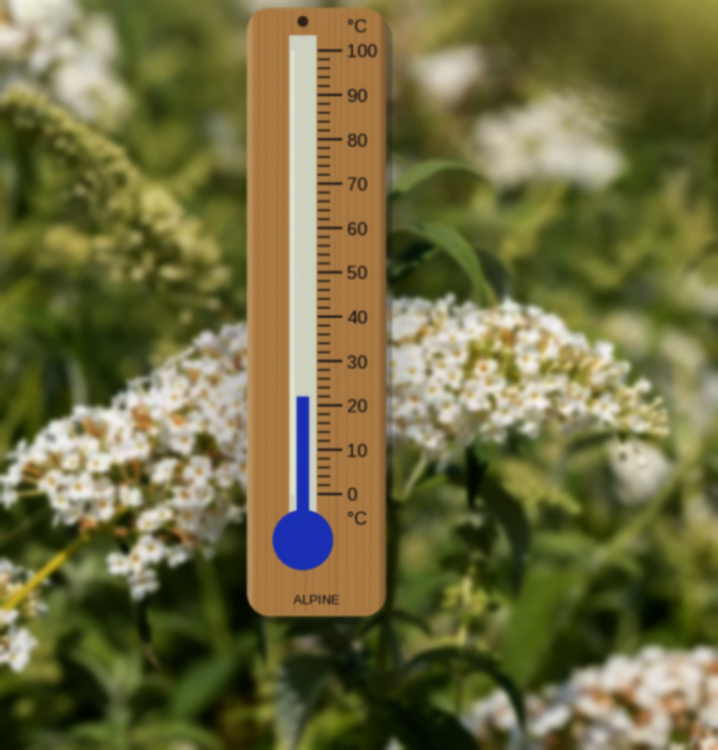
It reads 22 °C
